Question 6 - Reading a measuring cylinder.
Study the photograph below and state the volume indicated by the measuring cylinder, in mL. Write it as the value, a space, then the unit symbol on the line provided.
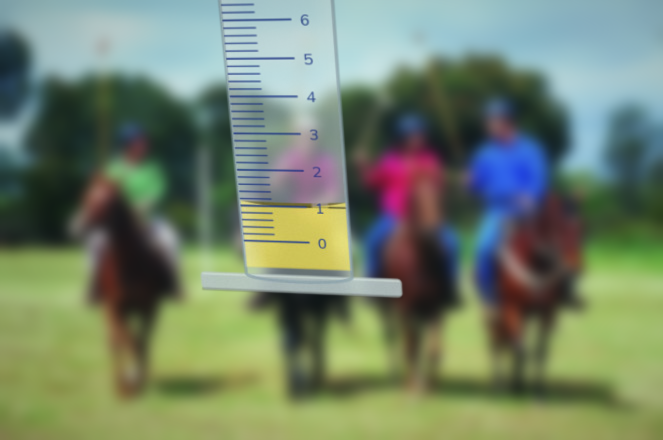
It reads 1 mL
